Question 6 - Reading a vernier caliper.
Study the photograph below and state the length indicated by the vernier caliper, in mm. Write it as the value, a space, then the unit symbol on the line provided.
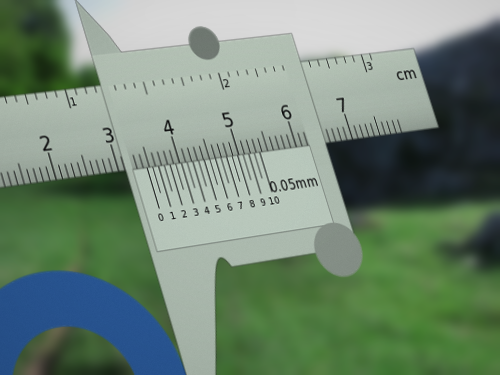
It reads 34.6 mm
